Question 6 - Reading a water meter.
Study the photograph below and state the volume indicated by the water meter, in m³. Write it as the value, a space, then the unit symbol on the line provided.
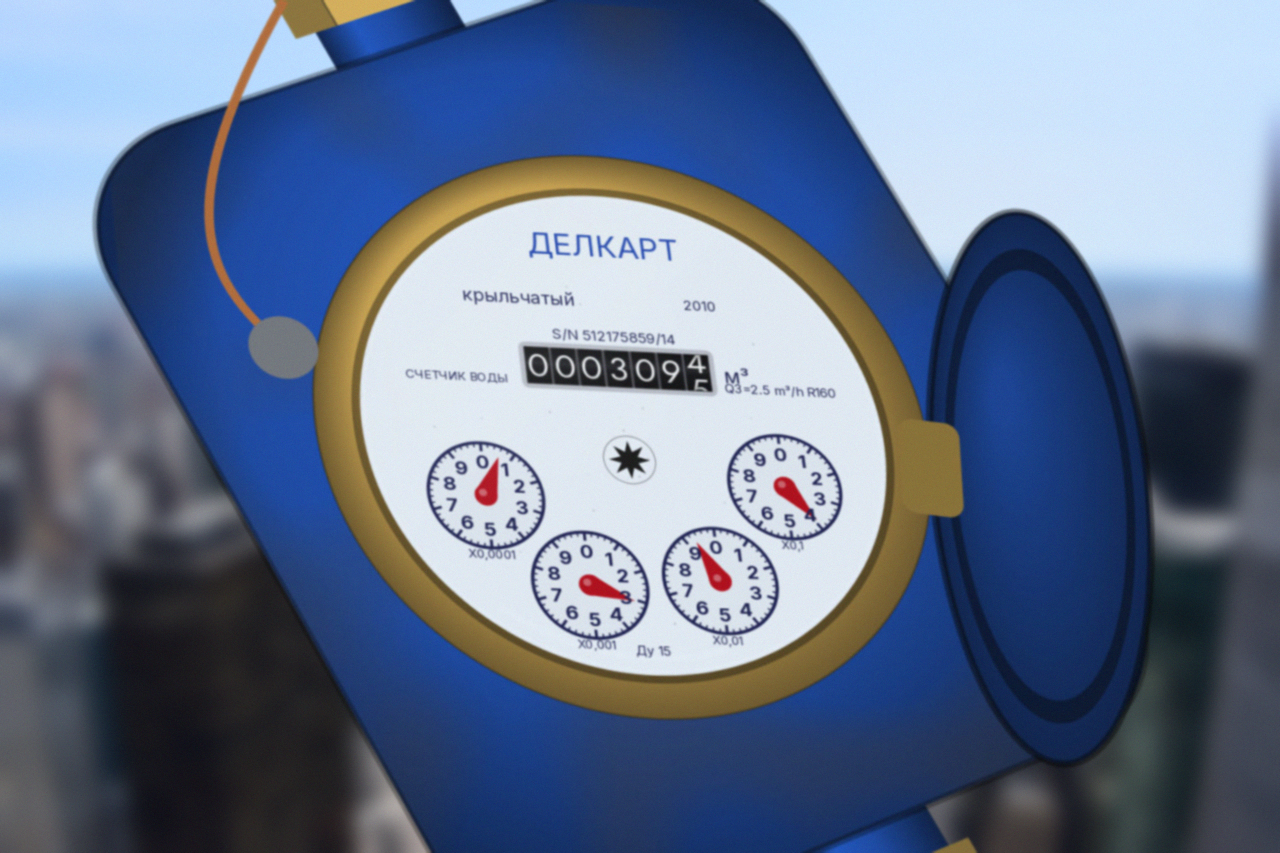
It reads 3094.3930 m³
